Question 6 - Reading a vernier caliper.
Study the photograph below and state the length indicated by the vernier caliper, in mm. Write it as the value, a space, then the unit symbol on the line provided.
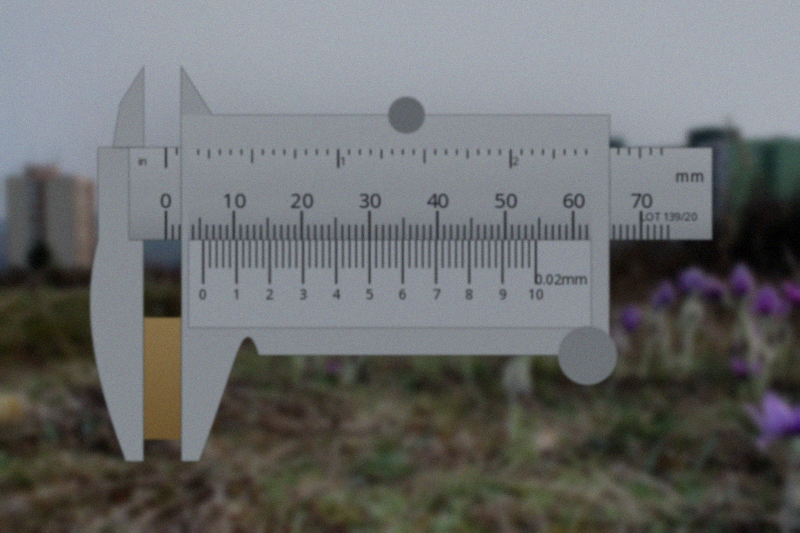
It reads 5.5 mm
